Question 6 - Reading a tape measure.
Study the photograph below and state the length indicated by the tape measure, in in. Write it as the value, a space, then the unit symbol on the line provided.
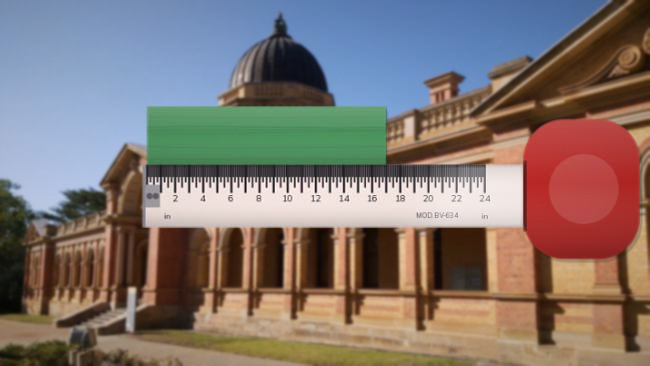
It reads 17 in
